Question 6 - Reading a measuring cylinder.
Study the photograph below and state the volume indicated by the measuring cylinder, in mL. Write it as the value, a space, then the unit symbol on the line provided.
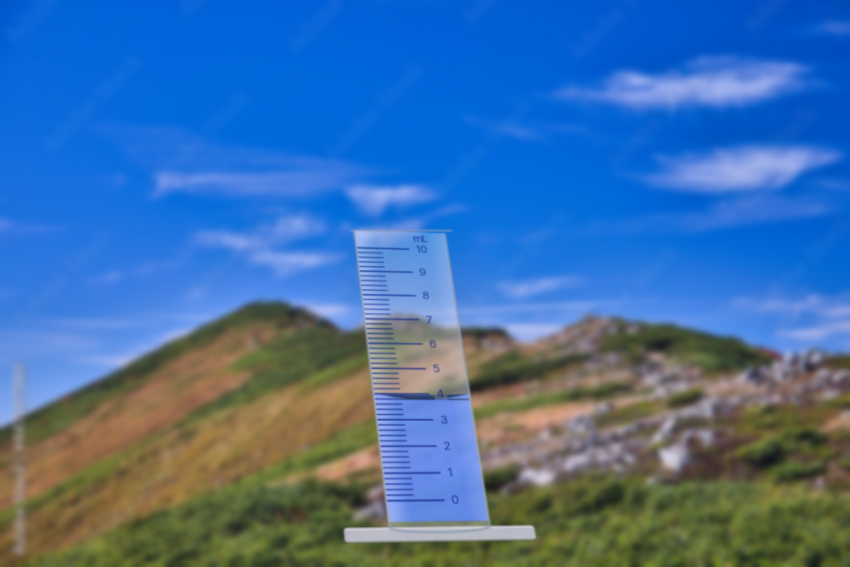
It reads 3.8 mL
